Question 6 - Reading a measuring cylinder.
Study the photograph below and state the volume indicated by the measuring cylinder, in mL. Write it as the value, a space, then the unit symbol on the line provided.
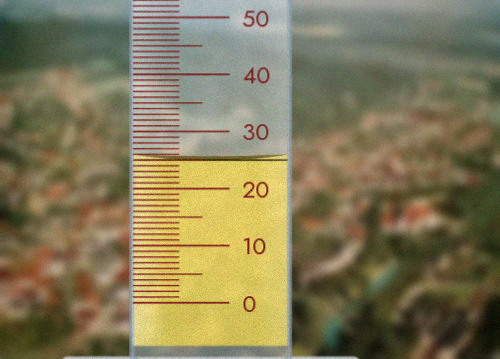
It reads 25 mL
